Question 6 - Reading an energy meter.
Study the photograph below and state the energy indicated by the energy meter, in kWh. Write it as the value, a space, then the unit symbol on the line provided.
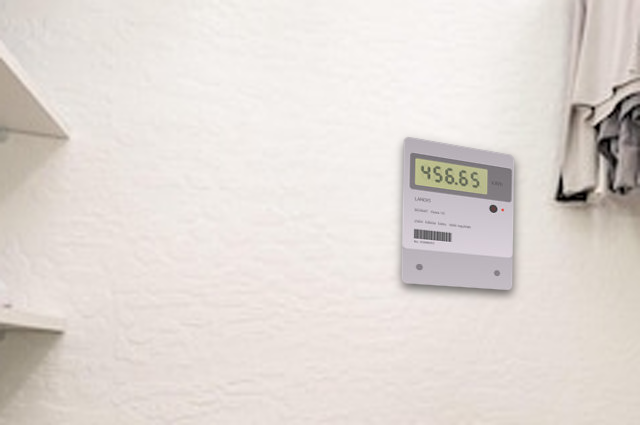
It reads 456.65 kWh
